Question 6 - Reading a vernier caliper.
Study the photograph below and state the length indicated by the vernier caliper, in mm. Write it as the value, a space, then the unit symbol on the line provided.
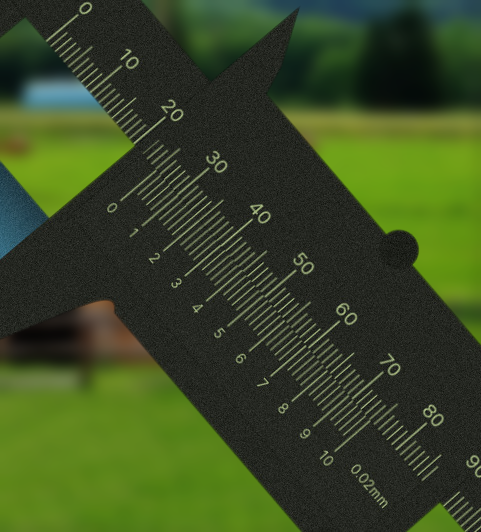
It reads 25.2 mm
